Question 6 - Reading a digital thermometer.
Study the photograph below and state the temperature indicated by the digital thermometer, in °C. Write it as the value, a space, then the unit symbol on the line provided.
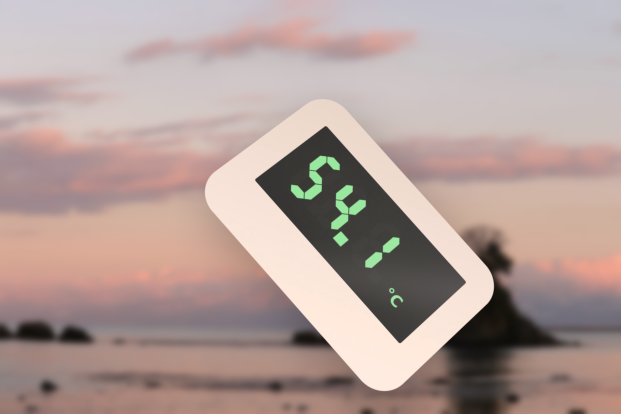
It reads 54.1 °C
